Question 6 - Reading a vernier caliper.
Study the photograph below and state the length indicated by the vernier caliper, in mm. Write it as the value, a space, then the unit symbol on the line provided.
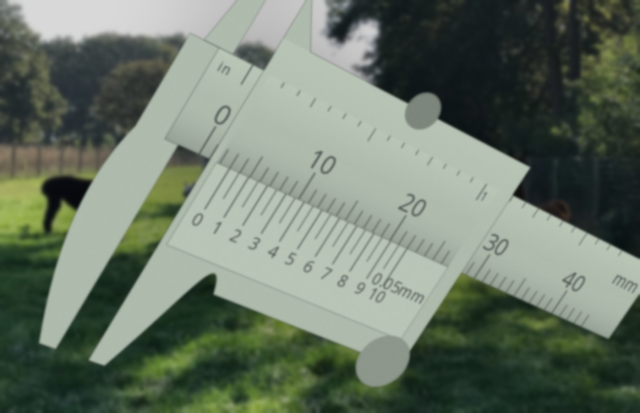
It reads 3.0 mm
